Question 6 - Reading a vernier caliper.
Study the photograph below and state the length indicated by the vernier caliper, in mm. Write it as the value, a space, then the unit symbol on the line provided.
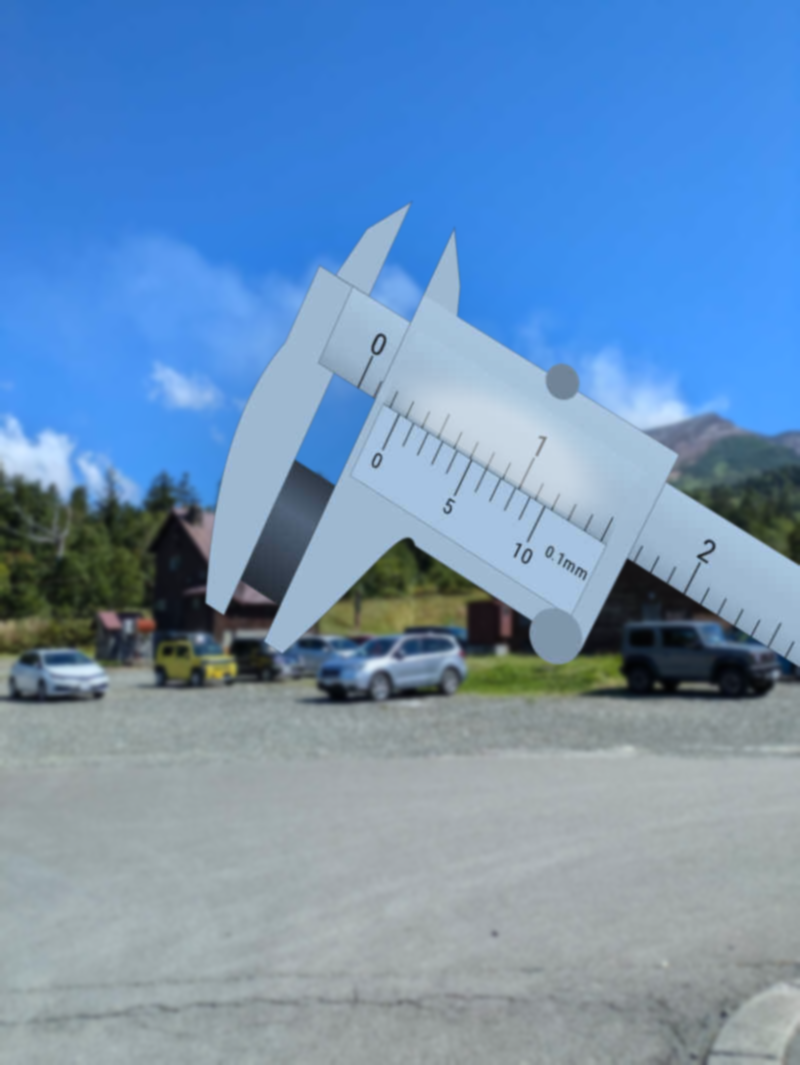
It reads 2.6 mm
